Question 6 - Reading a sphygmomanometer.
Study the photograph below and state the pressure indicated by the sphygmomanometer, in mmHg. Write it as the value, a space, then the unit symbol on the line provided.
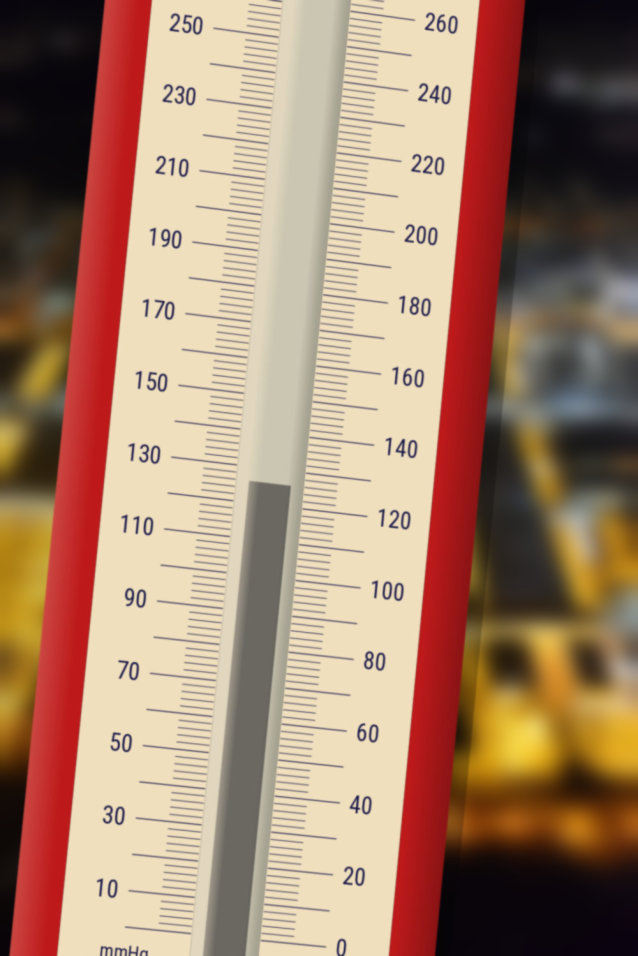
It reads 126 mmHg
